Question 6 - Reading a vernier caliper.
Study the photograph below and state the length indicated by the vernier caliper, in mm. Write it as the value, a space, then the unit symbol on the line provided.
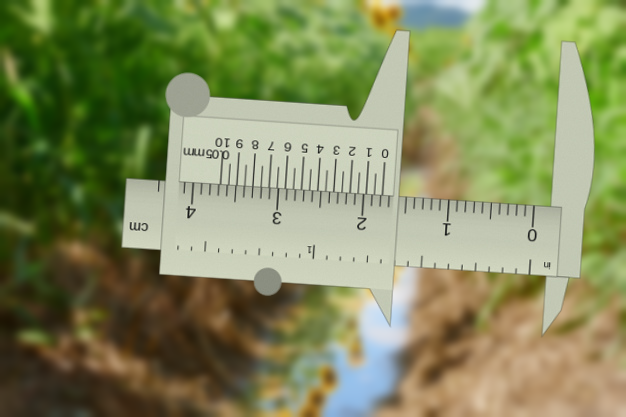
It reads 17.8 mm
